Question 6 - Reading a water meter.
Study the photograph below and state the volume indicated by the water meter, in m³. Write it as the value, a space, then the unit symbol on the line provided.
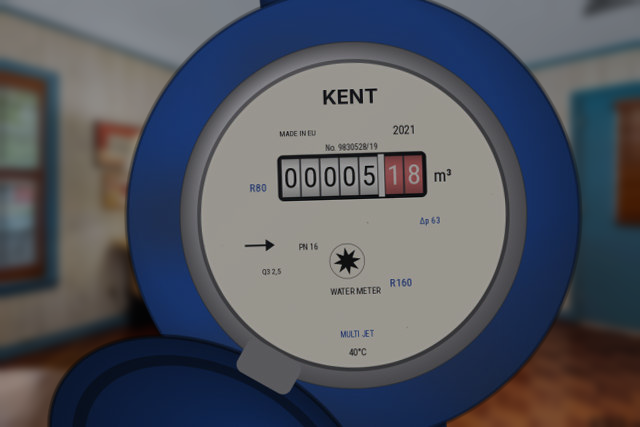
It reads 5.18 m³
